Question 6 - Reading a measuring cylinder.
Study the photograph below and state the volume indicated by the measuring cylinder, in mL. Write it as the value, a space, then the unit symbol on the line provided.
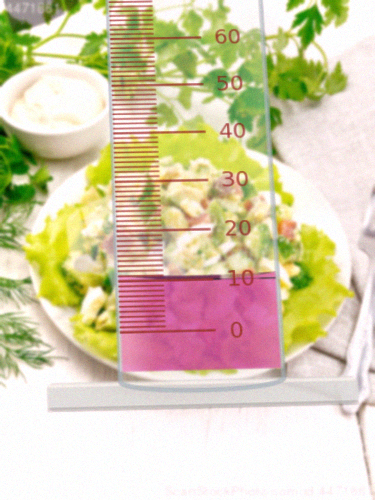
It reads 10 mL
